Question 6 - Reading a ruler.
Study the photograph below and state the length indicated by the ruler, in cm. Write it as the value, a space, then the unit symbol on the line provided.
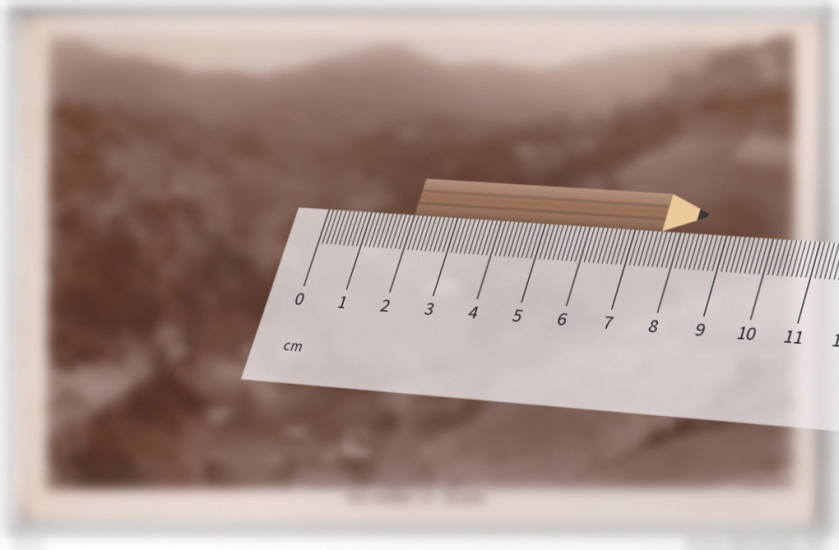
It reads 6.5 cm
